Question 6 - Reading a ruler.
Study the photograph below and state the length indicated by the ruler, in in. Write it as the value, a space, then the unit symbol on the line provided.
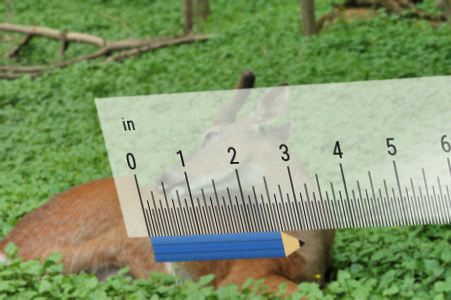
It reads 3 in
